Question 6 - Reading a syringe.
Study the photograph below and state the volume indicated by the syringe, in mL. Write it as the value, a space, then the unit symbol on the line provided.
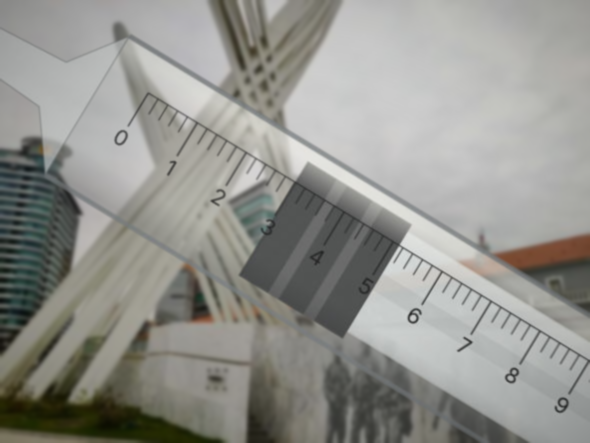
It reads 3 mL
